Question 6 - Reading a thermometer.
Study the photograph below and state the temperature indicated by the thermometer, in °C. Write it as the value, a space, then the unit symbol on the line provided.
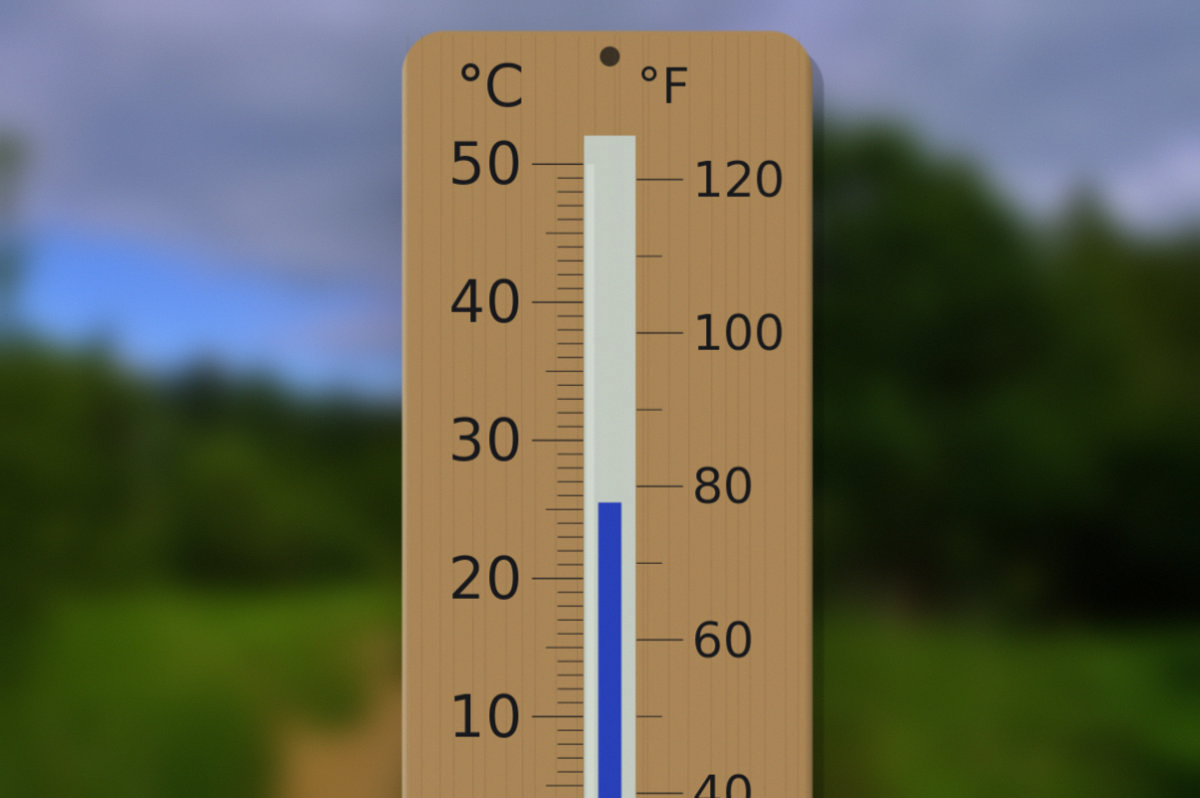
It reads 25.5 °C
